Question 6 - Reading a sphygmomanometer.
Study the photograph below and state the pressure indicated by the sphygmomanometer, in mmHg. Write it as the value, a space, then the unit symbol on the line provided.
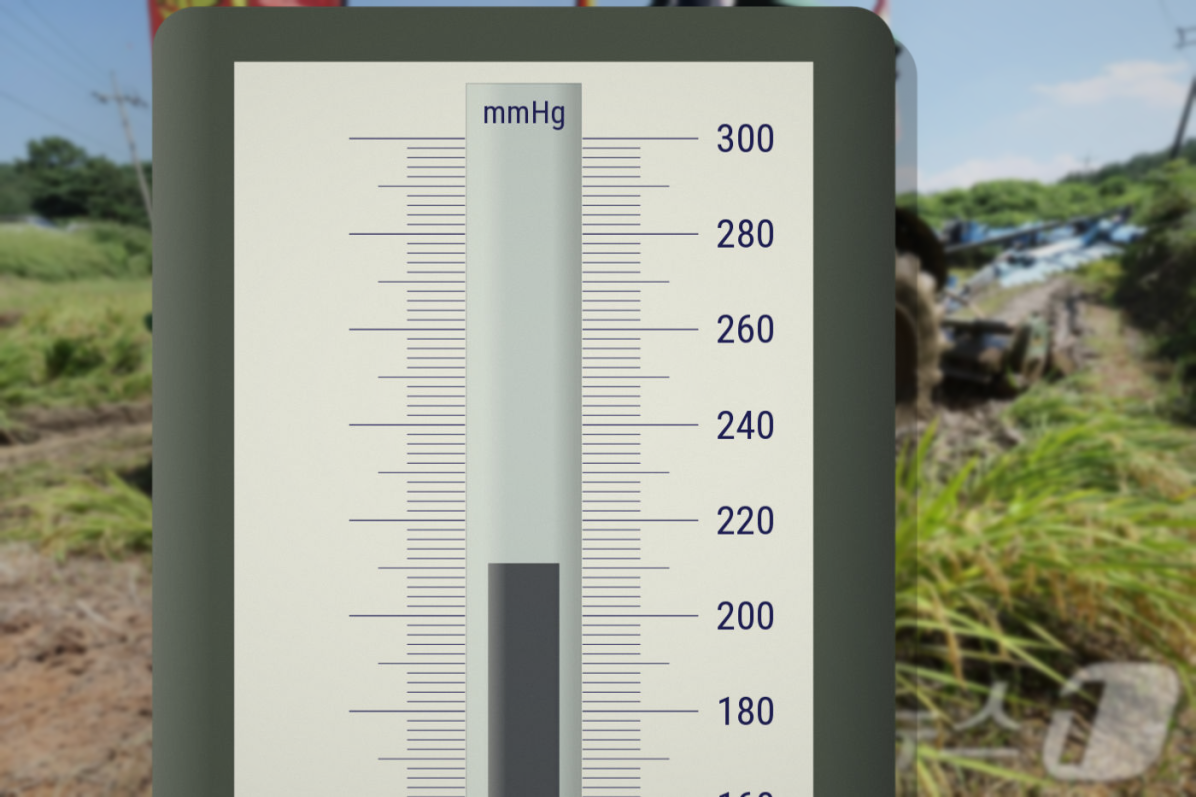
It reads 211 mmHg
